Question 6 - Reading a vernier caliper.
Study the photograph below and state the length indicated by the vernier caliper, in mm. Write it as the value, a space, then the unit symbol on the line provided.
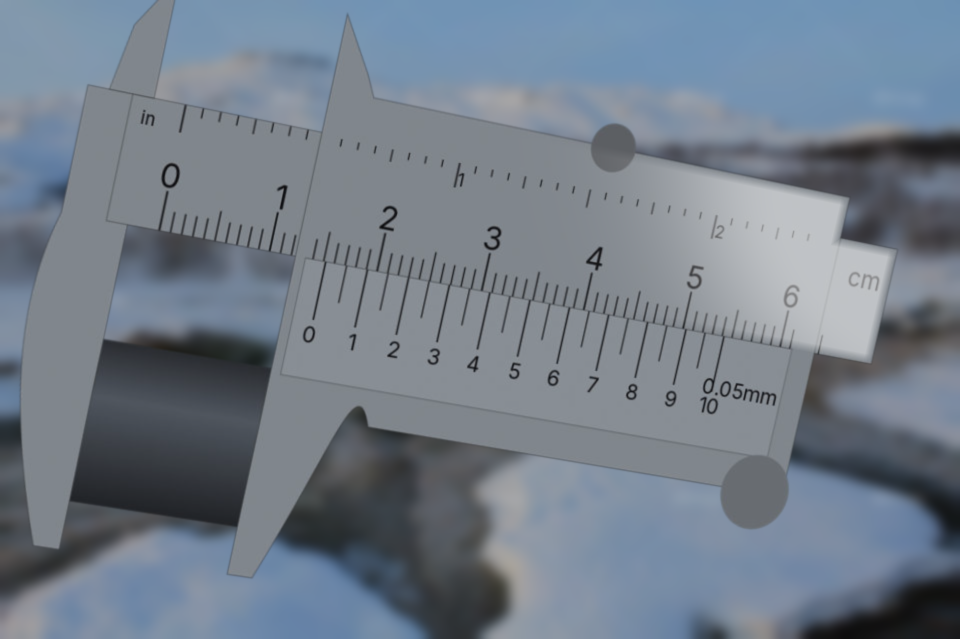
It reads 15.2 mm
